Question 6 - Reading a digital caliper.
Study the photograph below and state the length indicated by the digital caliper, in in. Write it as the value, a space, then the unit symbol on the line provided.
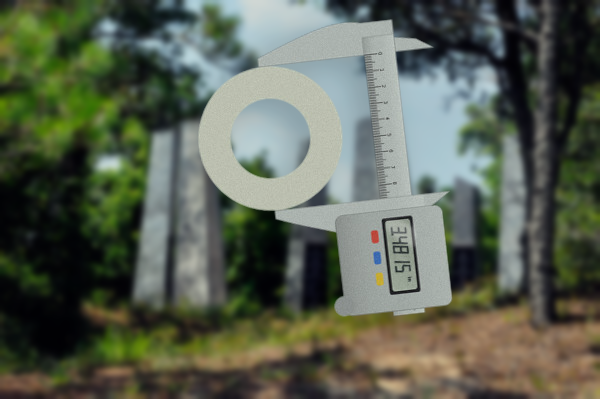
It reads 3.4815 in
